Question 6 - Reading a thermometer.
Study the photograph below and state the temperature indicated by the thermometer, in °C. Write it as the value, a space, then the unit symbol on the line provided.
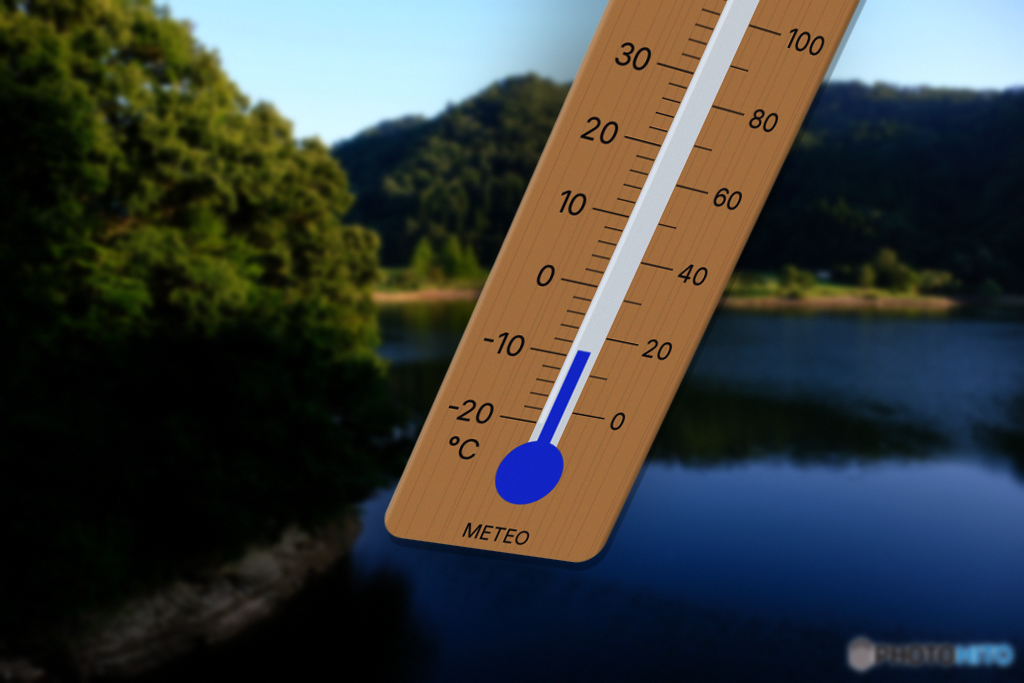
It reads -9 °C
